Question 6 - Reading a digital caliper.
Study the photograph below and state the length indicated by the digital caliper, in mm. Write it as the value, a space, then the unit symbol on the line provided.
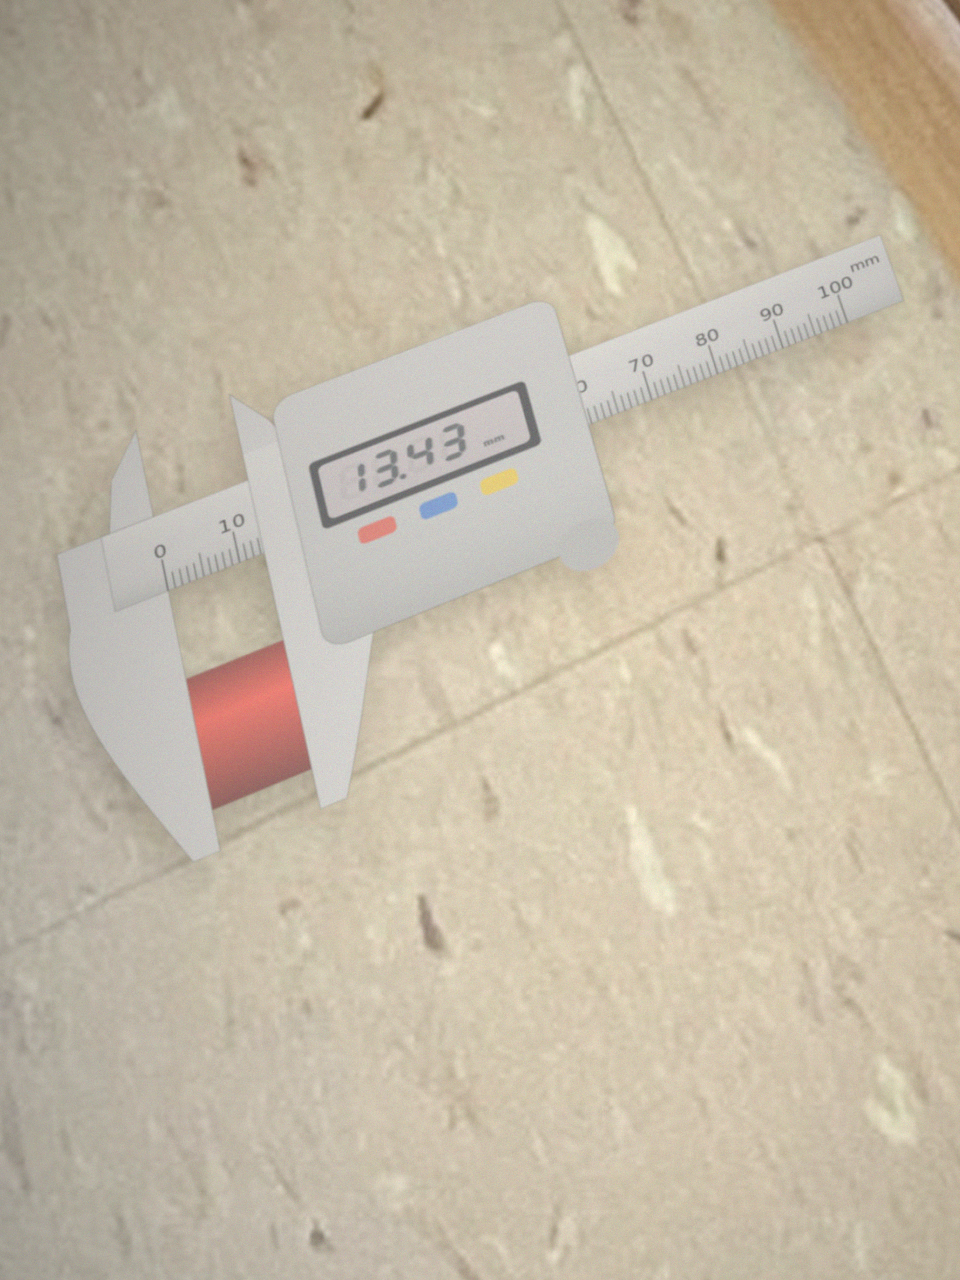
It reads 13.43 mm
